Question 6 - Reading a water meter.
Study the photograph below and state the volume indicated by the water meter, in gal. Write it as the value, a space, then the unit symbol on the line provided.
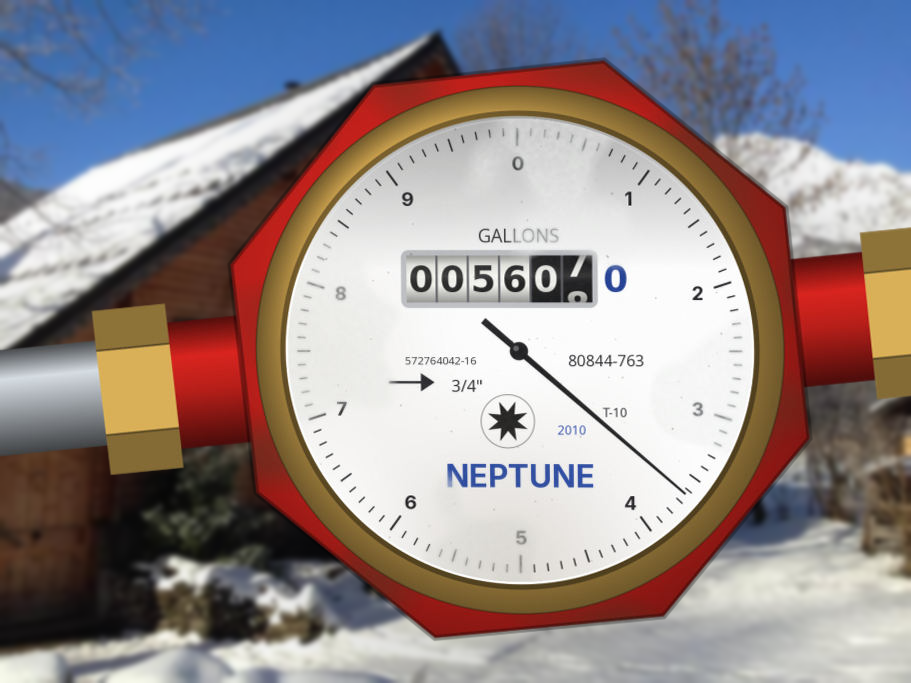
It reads 56073.6 gal
